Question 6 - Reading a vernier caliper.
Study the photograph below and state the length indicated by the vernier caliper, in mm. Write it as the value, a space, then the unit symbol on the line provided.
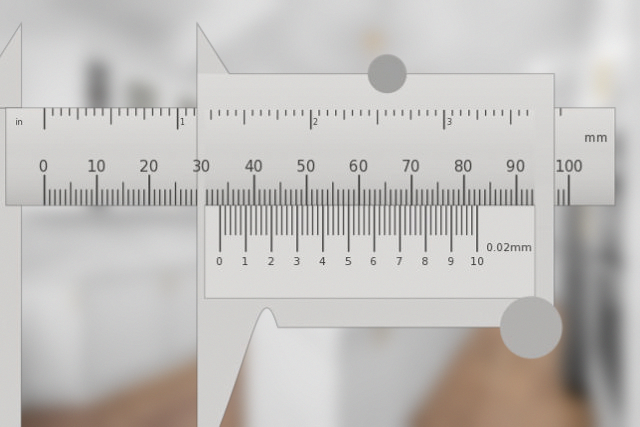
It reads 33.5 mm
